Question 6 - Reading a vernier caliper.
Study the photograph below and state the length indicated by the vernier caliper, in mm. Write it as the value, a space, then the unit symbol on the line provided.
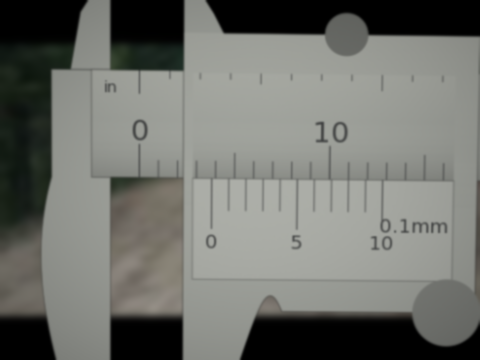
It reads 3.8 mm
